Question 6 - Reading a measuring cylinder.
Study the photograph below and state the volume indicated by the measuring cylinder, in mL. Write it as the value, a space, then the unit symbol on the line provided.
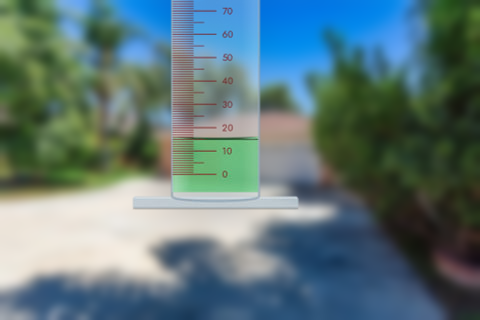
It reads 15 mL
